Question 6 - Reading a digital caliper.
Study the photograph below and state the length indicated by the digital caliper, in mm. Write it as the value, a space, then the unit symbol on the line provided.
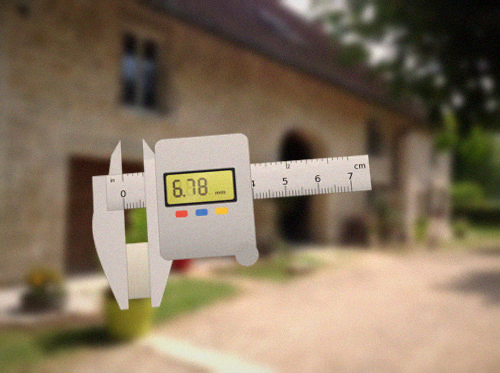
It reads 6.78 mm
